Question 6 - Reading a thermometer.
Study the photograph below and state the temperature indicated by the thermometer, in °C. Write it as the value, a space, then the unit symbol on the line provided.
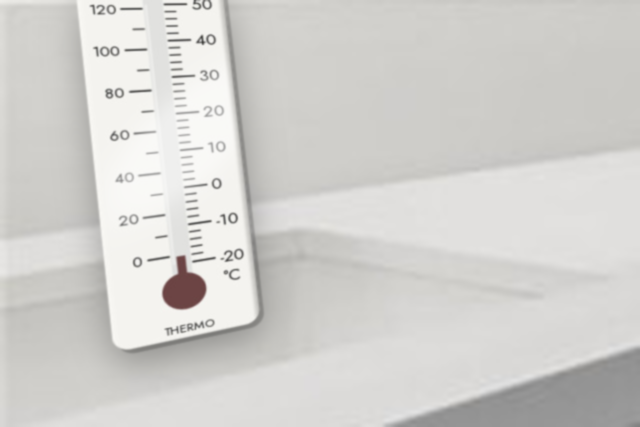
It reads -18 °C
